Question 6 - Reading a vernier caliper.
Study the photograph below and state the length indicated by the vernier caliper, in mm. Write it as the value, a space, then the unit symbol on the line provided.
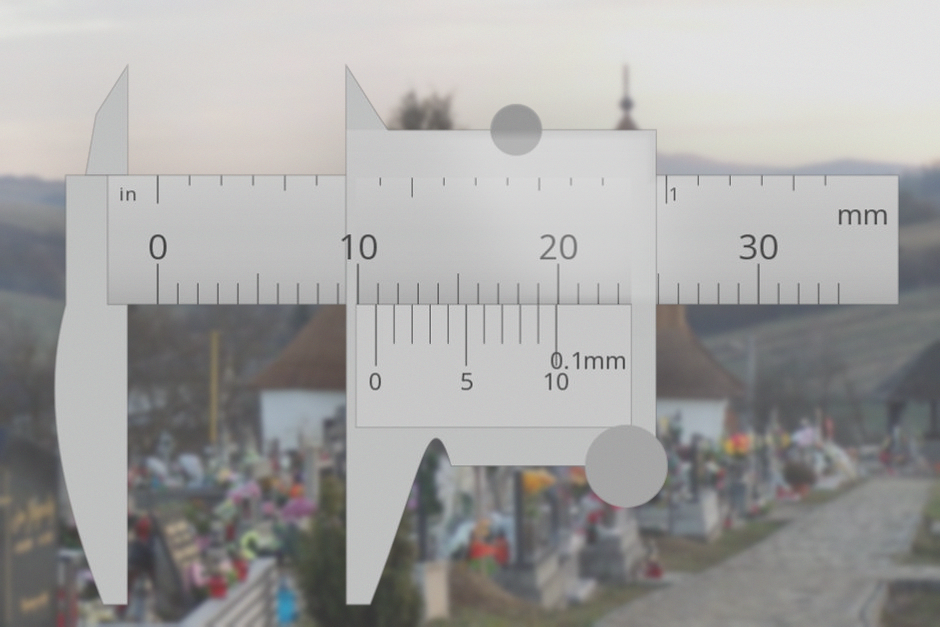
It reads 10.9 mm
